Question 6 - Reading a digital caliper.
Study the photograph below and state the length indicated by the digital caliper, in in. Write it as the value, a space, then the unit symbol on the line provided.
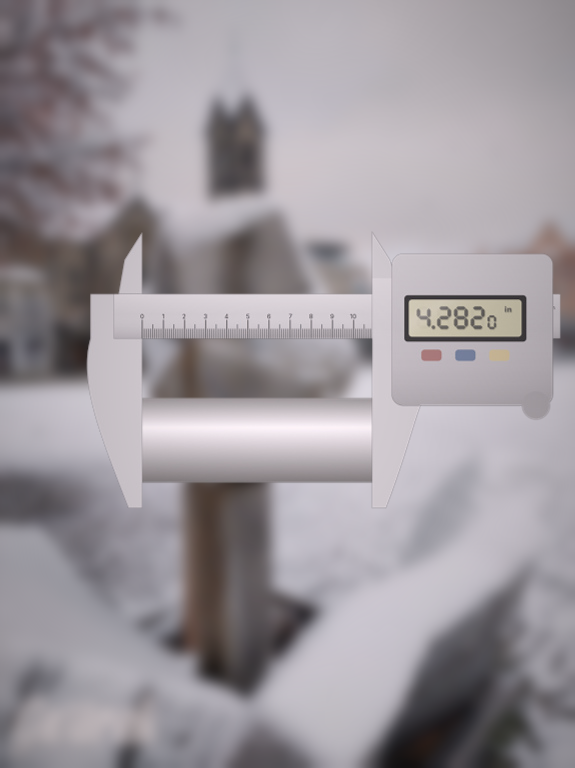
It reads 4.2820 in
